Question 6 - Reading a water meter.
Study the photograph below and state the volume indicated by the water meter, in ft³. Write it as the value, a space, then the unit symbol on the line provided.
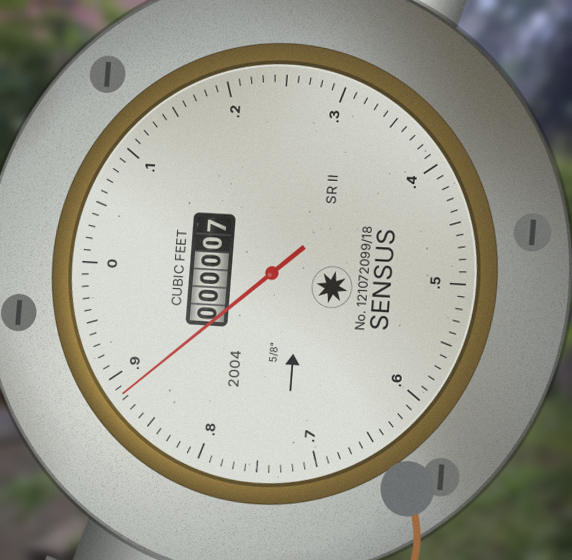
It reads 6.88 ft³
